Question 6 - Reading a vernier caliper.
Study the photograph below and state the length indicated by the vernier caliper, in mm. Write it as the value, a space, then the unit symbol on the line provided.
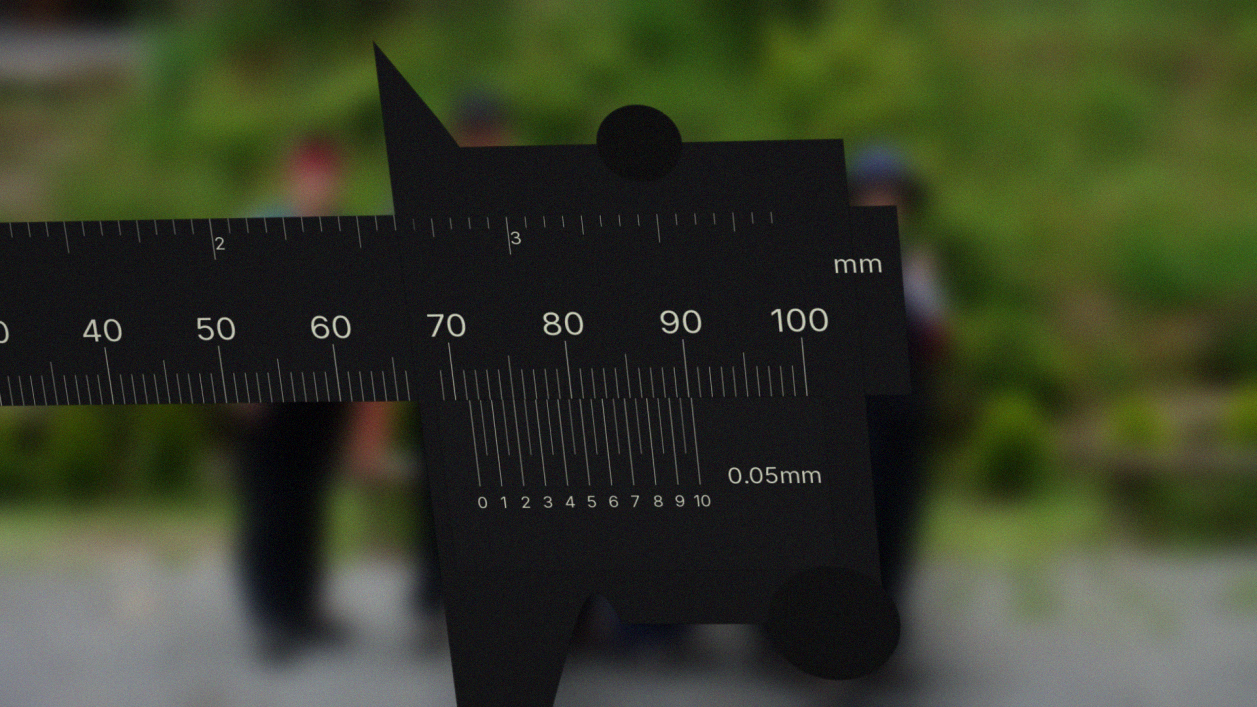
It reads 71.2 mm
